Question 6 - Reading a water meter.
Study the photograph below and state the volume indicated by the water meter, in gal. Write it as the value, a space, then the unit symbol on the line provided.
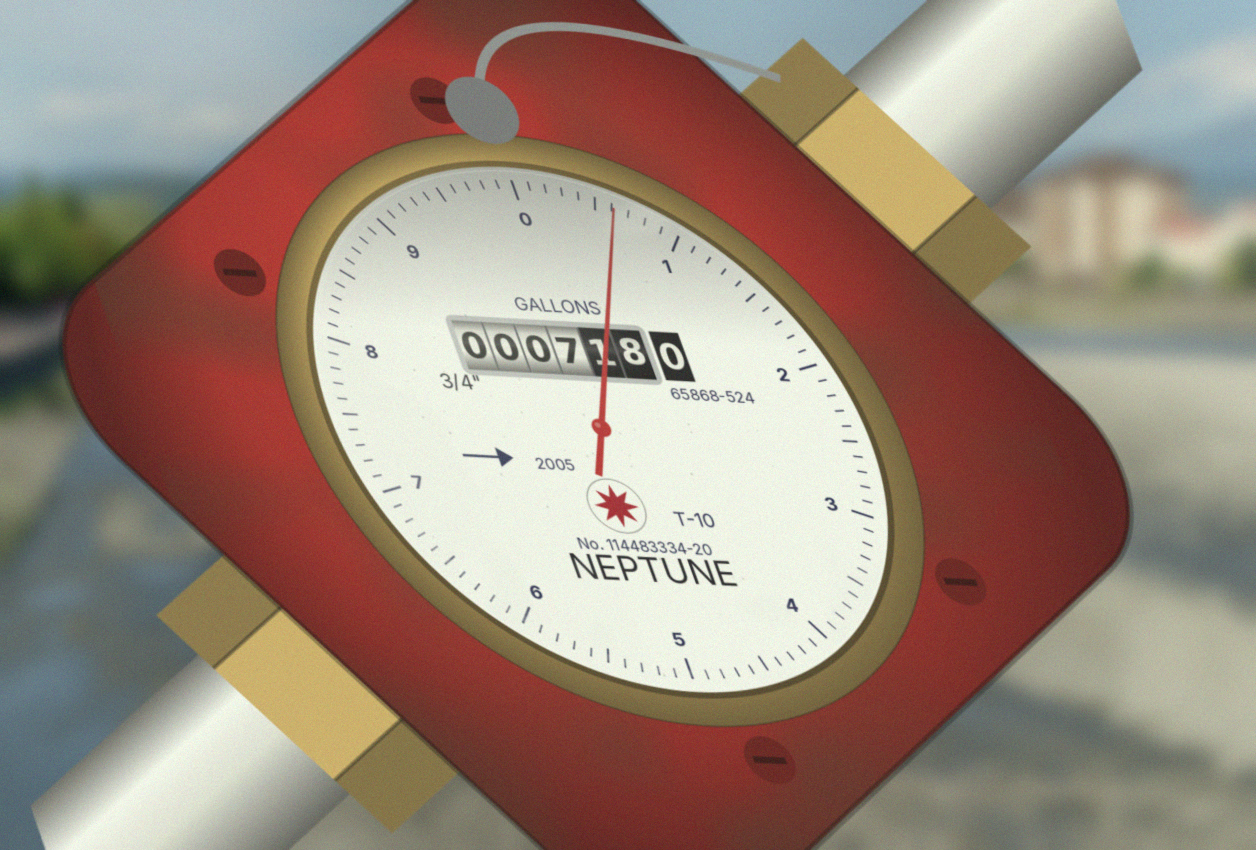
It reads 7180.6 gal
